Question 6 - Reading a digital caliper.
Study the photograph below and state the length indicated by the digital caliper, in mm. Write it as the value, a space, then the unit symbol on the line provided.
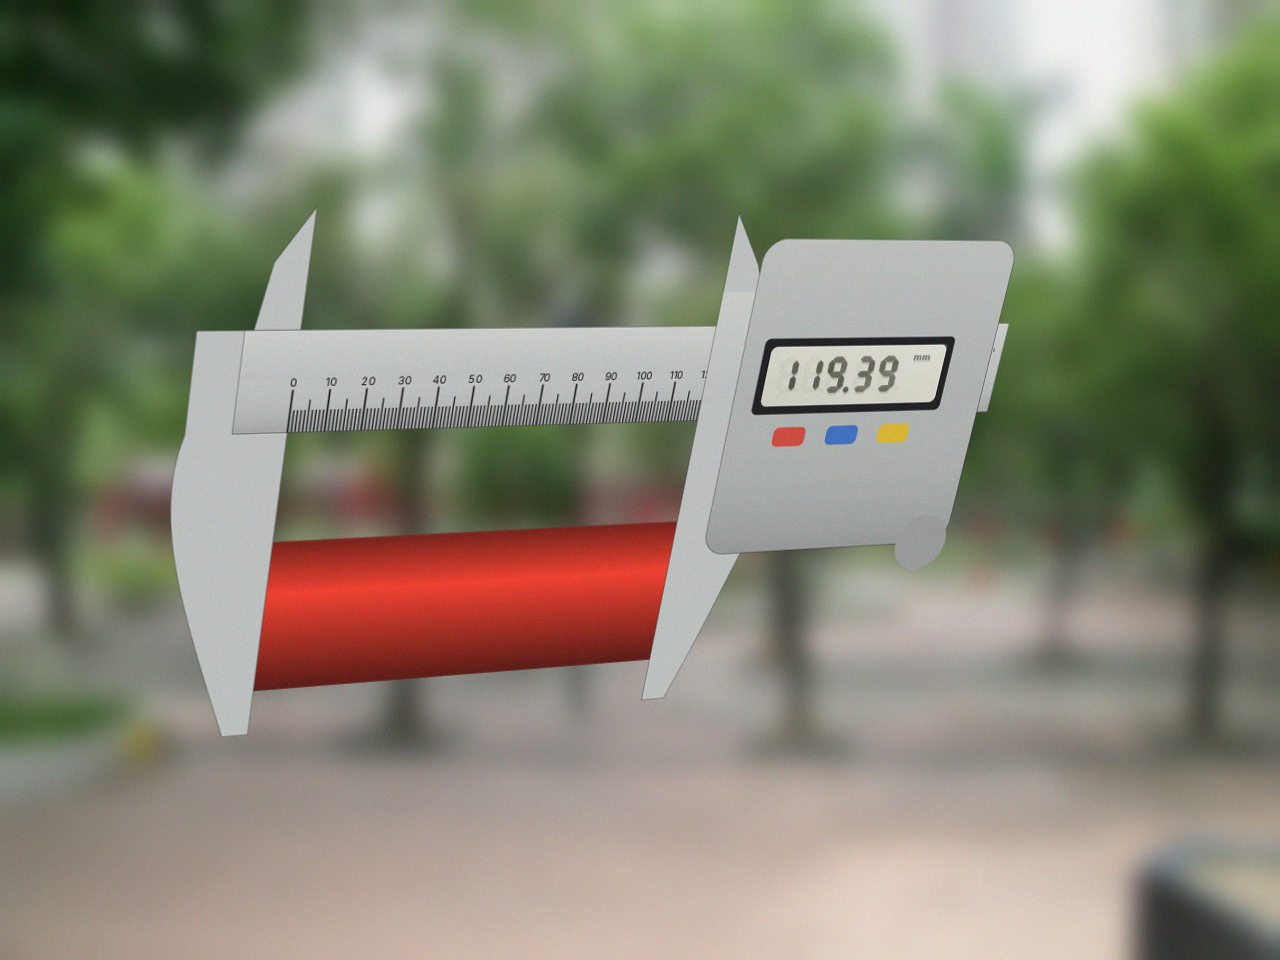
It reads 119.39 mm
